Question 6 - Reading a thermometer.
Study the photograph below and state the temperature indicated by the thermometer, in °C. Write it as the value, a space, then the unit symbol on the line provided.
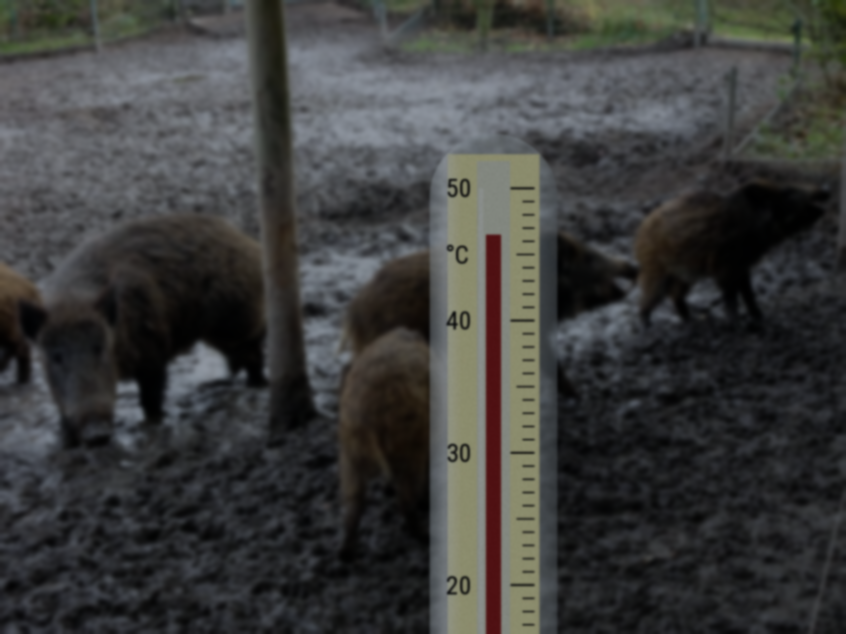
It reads 46.5 °C
